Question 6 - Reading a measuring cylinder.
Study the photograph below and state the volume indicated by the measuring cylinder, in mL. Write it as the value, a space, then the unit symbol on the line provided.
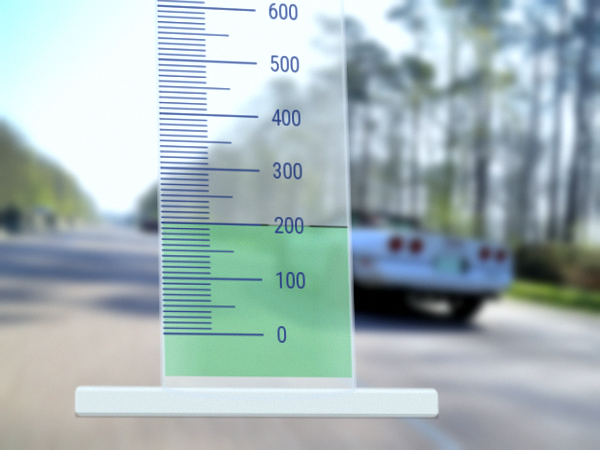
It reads 200 mL
